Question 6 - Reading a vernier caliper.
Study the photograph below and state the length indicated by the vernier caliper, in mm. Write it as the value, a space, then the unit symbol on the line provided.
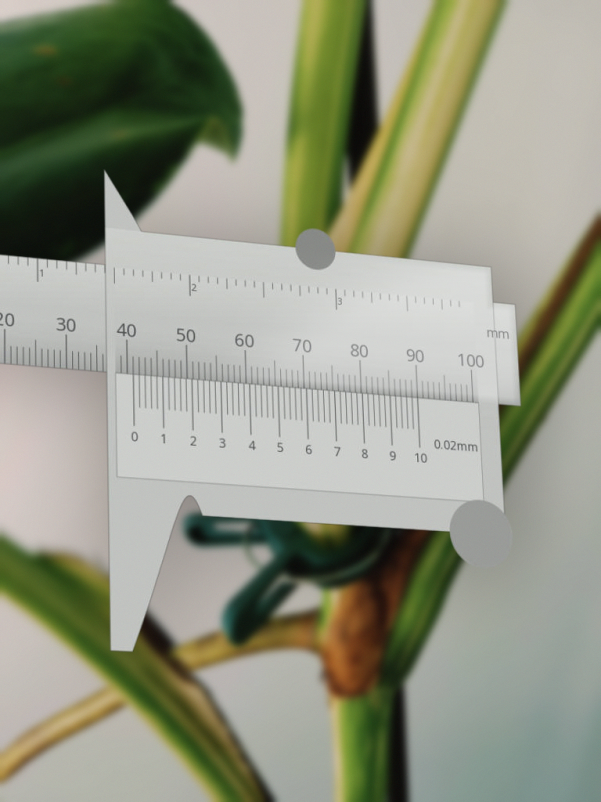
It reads 41.0 mm
